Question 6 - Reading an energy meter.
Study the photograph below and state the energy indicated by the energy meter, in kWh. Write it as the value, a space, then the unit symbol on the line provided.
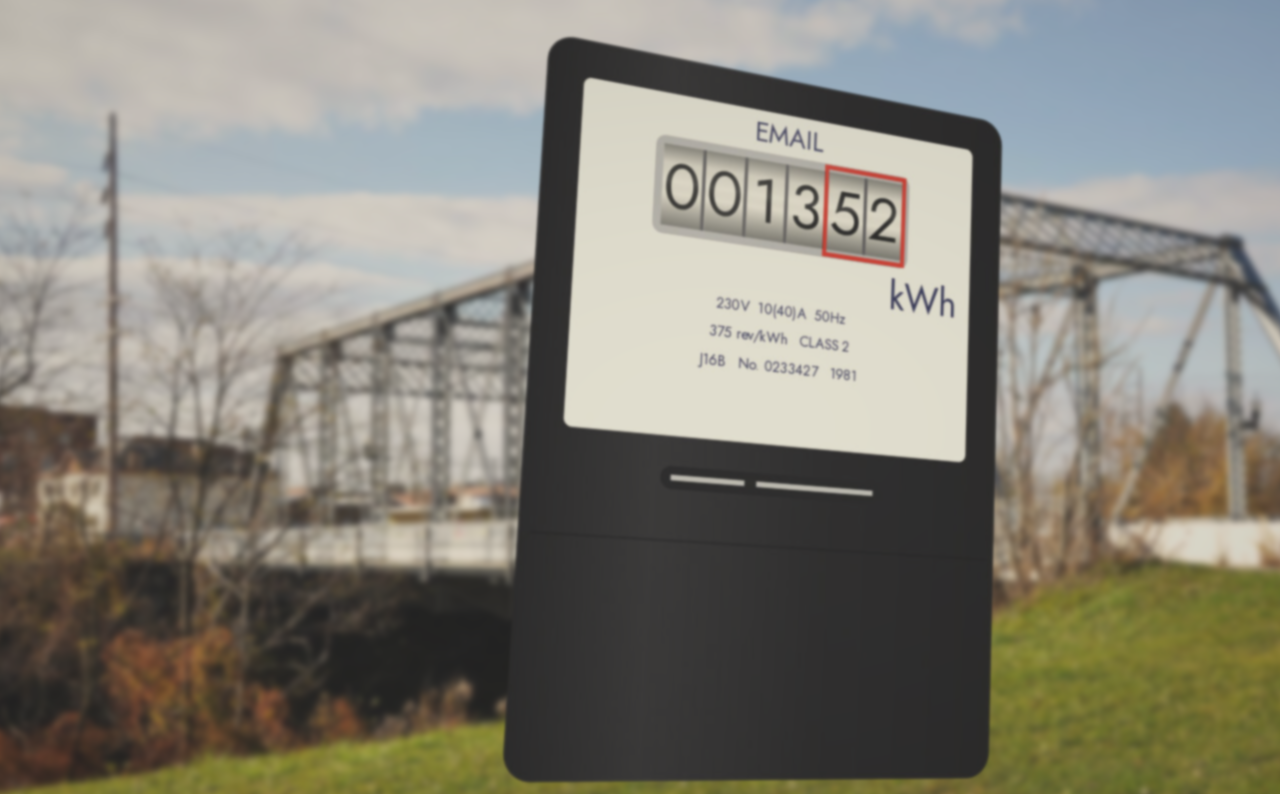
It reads 13.52 kWh
